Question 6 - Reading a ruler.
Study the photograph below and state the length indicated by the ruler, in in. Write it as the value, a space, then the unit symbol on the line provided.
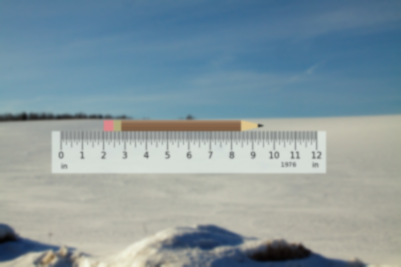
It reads 7.5 in
